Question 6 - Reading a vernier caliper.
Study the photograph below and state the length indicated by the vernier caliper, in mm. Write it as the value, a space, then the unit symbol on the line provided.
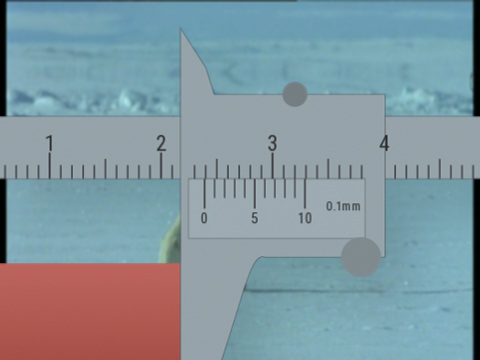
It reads 23.9 mm
